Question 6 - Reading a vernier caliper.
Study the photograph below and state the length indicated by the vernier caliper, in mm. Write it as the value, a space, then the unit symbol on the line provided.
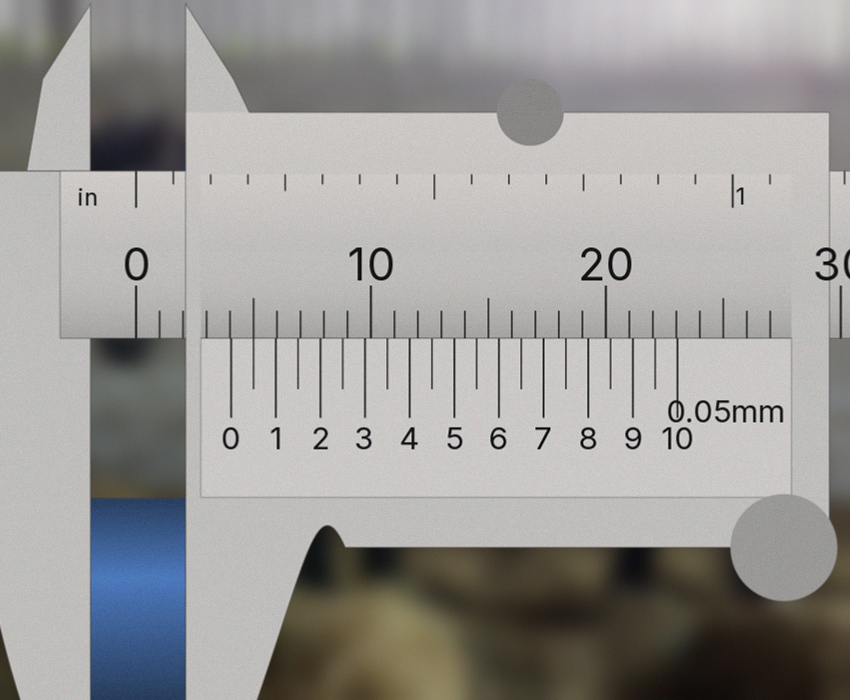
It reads 4.05 mm
